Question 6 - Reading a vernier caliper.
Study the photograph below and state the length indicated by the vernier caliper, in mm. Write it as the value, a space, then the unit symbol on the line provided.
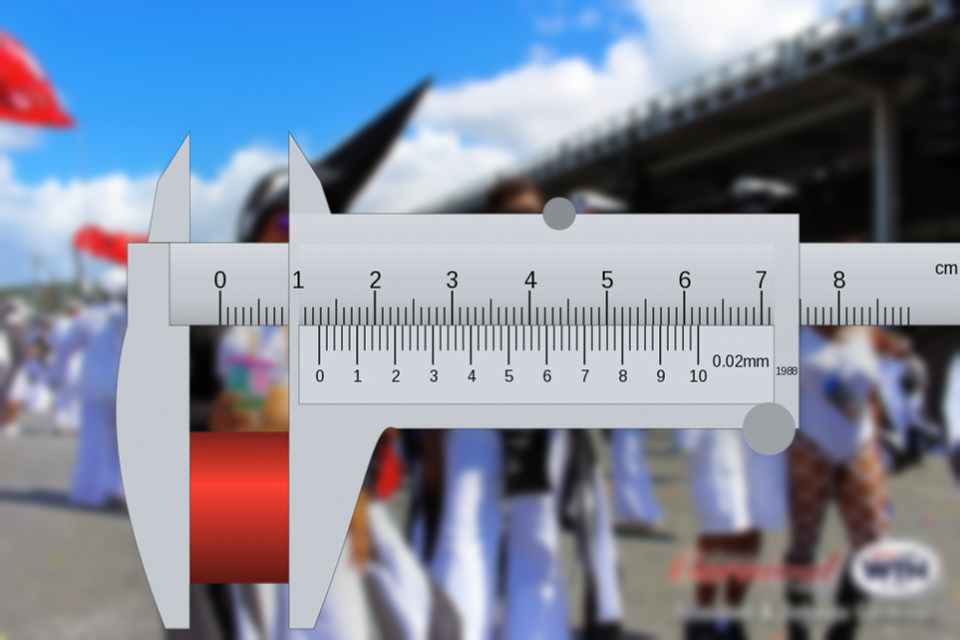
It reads 12.8 mm
